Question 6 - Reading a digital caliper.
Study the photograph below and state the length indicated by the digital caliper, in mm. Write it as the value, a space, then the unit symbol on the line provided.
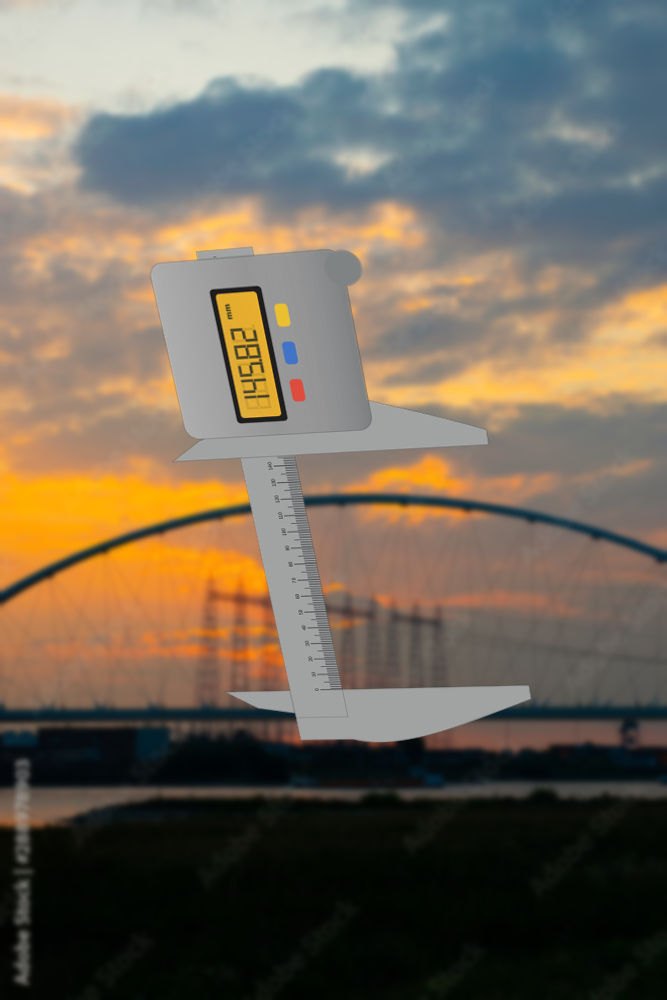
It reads 145.82 mm
